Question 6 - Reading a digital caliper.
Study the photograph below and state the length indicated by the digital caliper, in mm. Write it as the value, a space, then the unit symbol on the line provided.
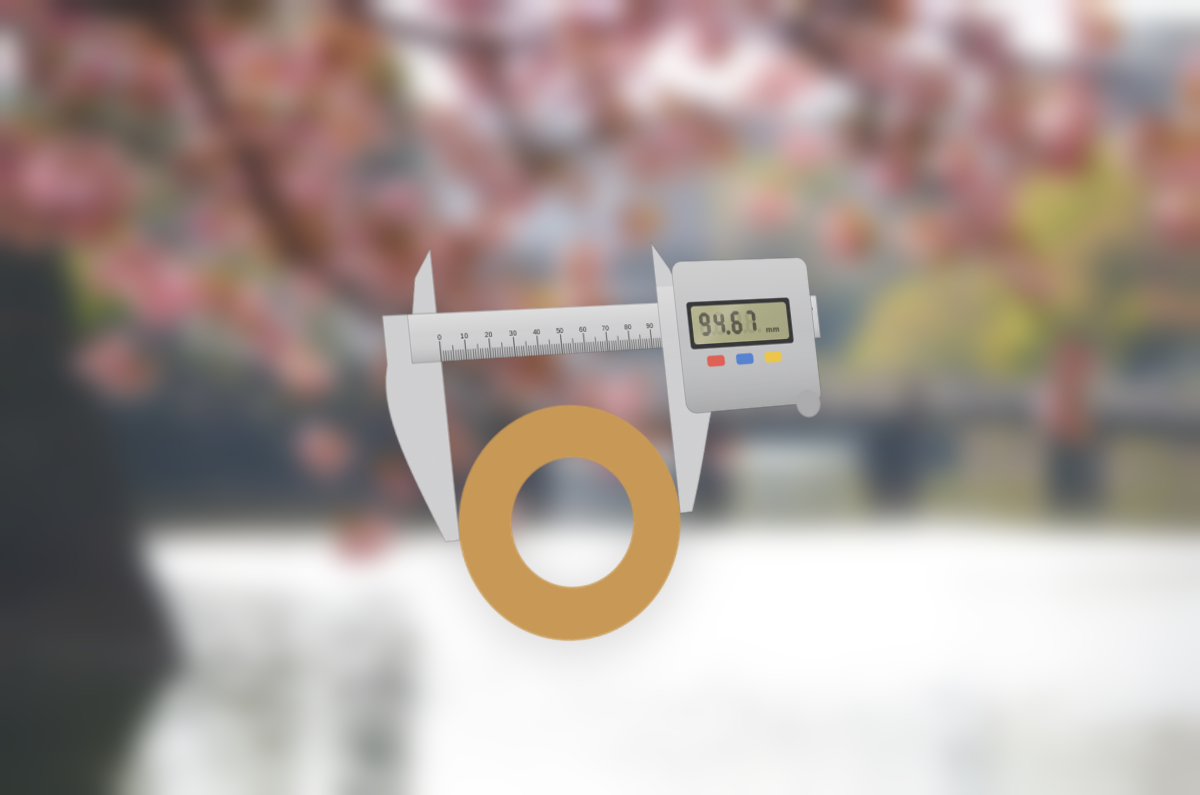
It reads 94.67 mm
